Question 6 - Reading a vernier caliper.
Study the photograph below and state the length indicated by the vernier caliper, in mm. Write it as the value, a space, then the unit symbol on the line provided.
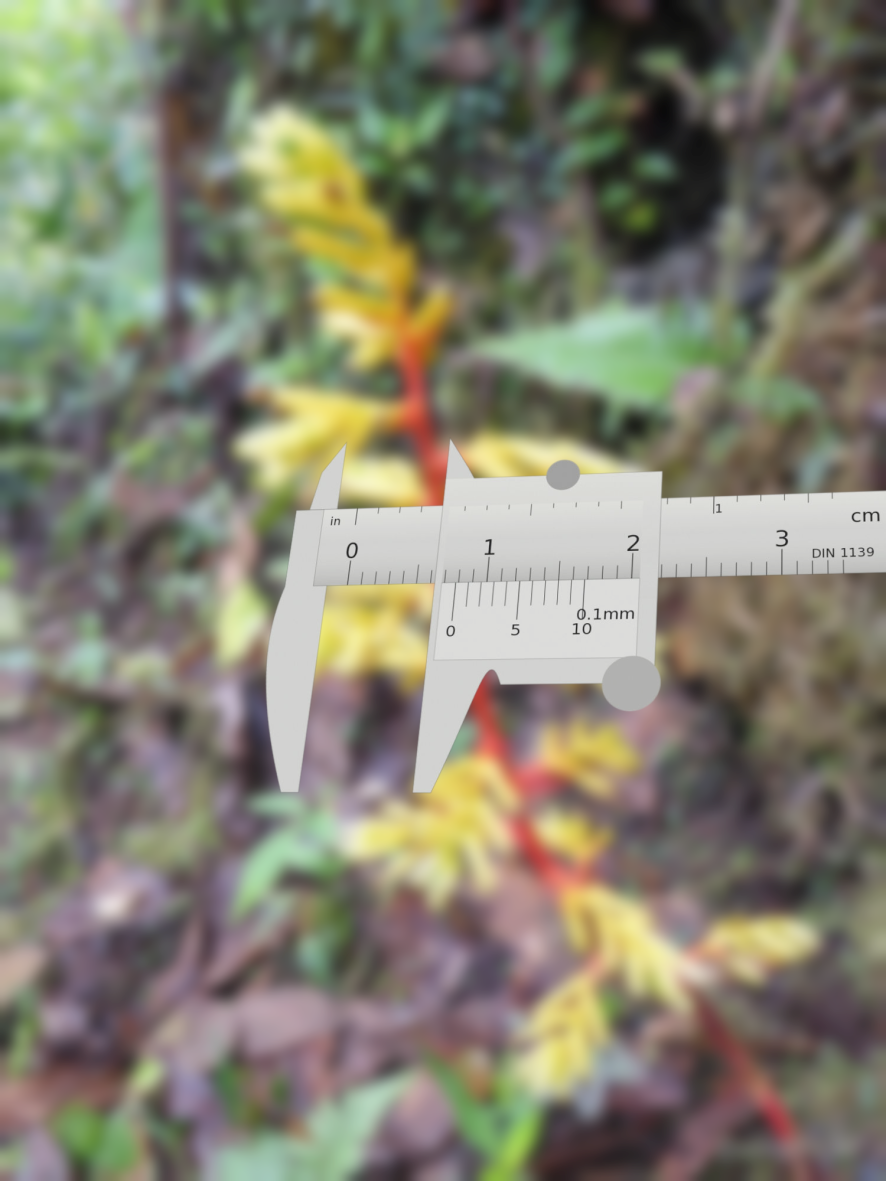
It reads 7.8 mm
